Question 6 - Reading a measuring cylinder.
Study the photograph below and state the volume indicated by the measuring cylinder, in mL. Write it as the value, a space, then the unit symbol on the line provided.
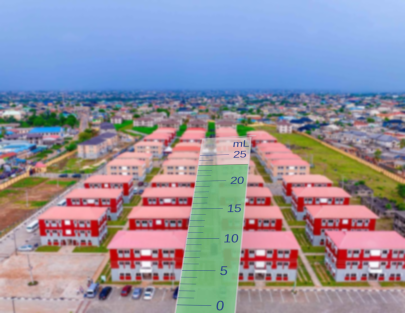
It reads 23 mL
